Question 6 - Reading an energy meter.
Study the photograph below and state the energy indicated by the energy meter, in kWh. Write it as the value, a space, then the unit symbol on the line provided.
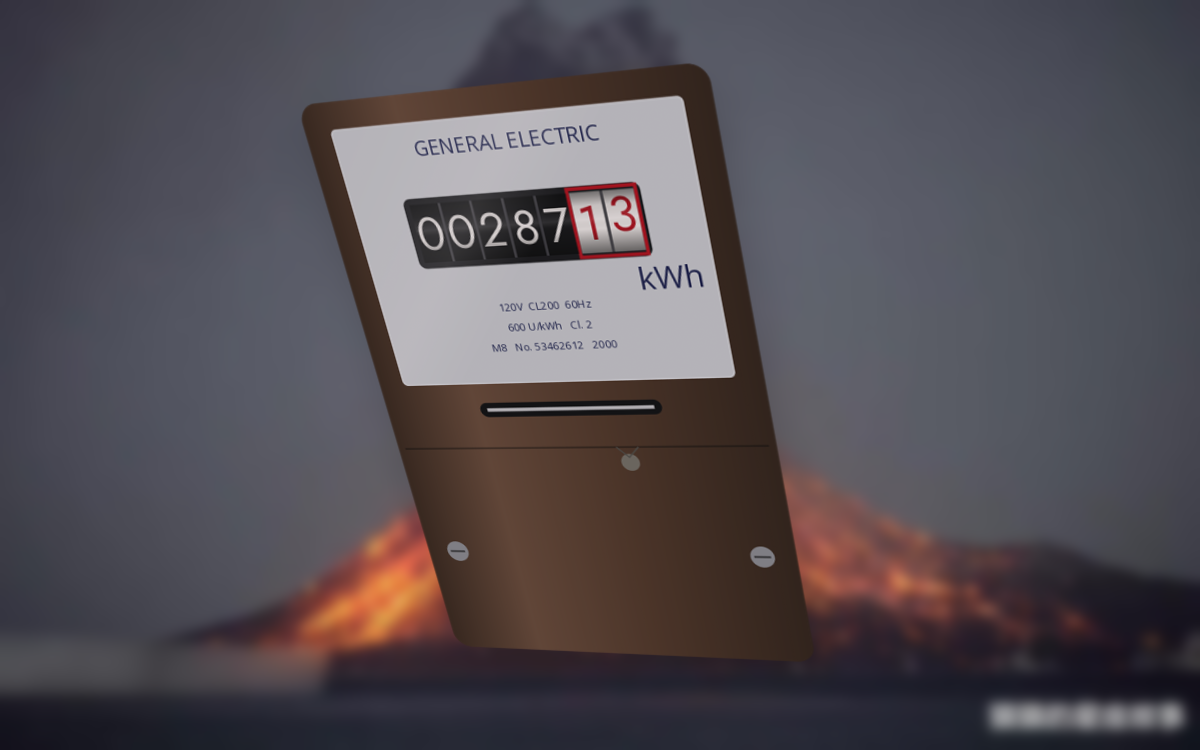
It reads 287.13 kWh
